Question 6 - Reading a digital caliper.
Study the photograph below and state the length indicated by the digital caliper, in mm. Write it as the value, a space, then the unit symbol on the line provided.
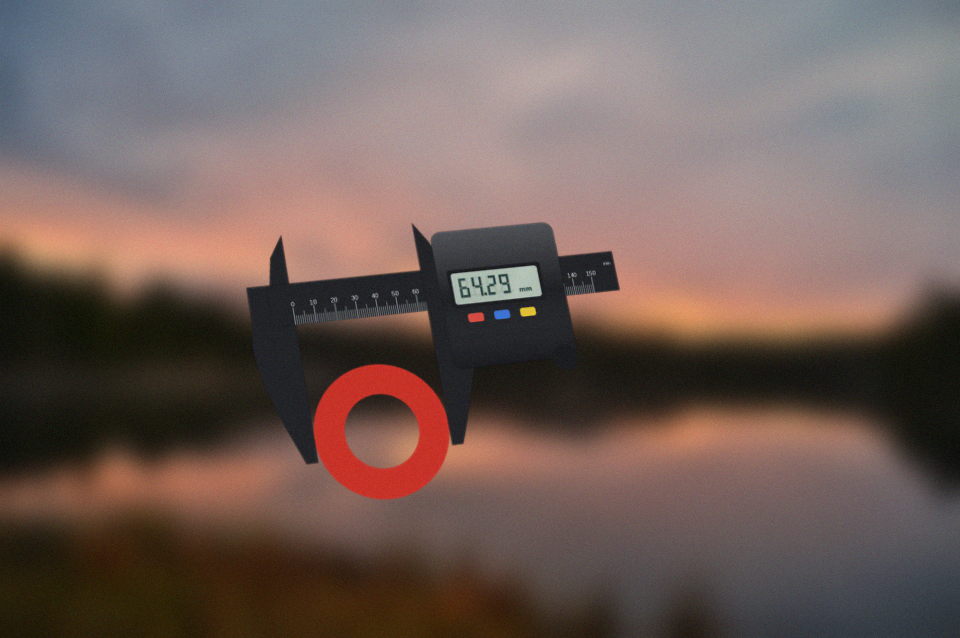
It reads 64.29 mm
